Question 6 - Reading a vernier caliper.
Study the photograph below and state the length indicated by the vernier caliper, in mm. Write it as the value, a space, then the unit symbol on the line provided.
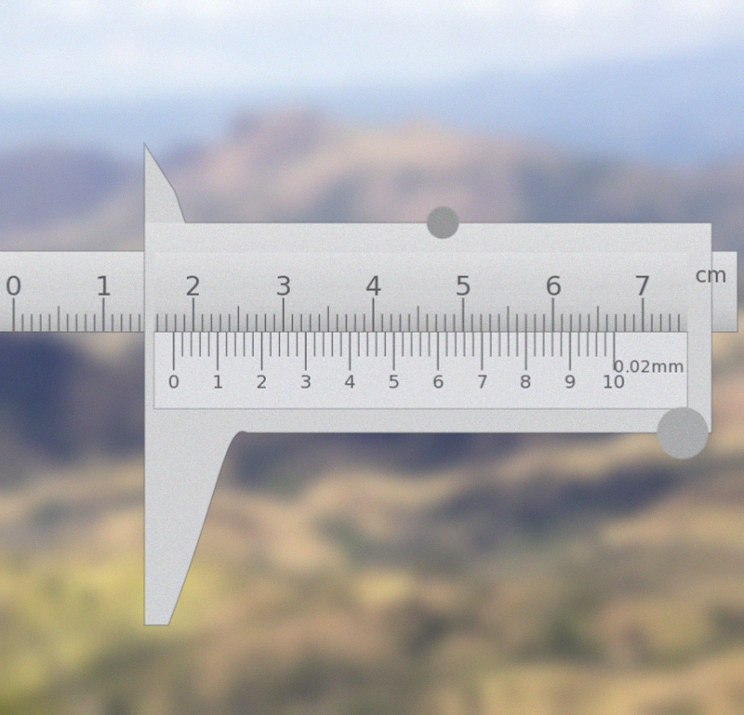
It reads 17.8 mm
